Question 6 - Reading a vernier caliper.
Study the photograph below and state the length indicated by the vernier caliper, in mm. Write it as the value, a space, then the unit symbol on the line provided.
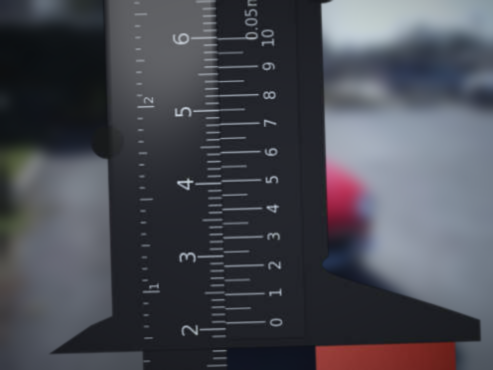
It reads 20.8 mm
